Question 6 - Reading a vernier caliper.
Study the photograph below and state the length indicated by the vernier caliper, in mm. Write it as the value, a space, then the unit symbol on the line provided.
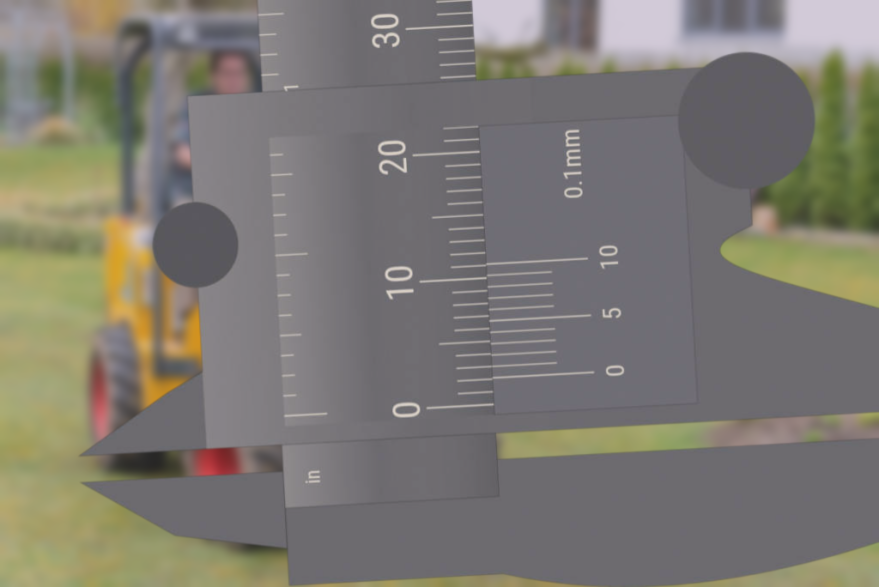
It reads 2.1 mm
